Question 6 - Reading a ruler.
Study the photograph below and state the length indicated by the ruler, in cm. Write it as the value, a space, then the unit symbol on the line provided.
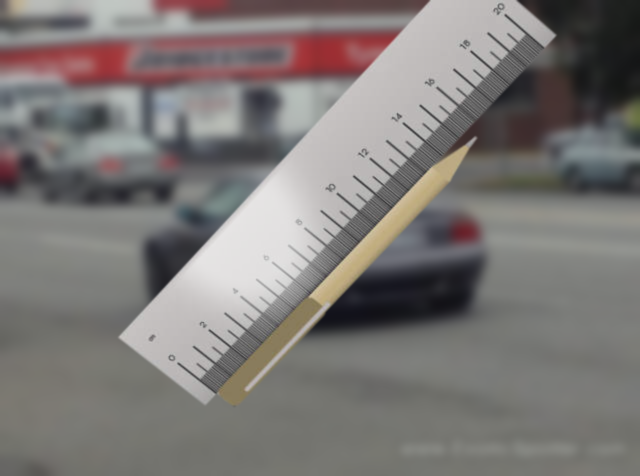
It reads 15.5 cm
